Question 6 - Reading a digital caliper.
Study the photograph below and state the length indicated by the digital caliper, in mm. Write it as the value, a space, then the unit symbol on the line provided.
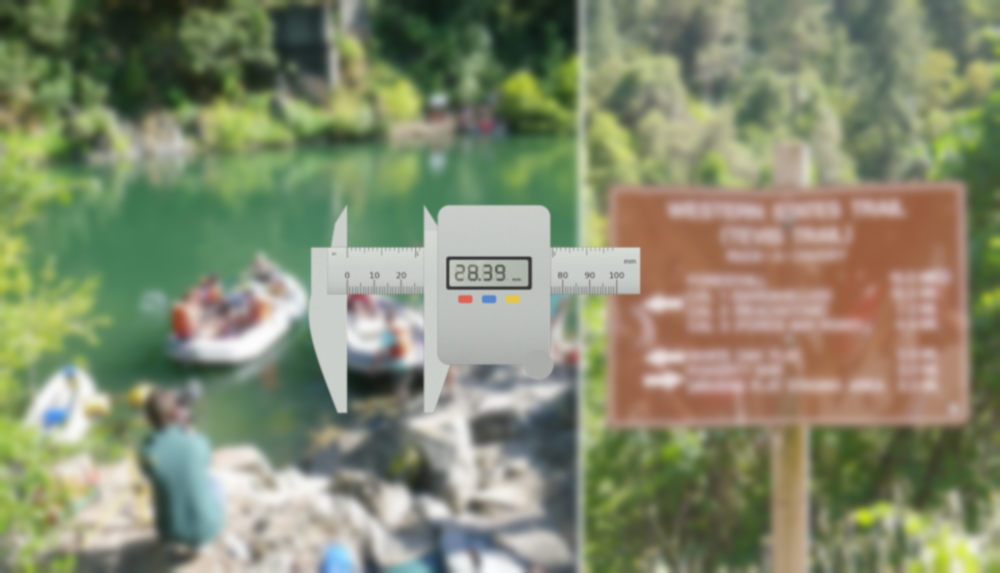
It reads 28.39 mm
